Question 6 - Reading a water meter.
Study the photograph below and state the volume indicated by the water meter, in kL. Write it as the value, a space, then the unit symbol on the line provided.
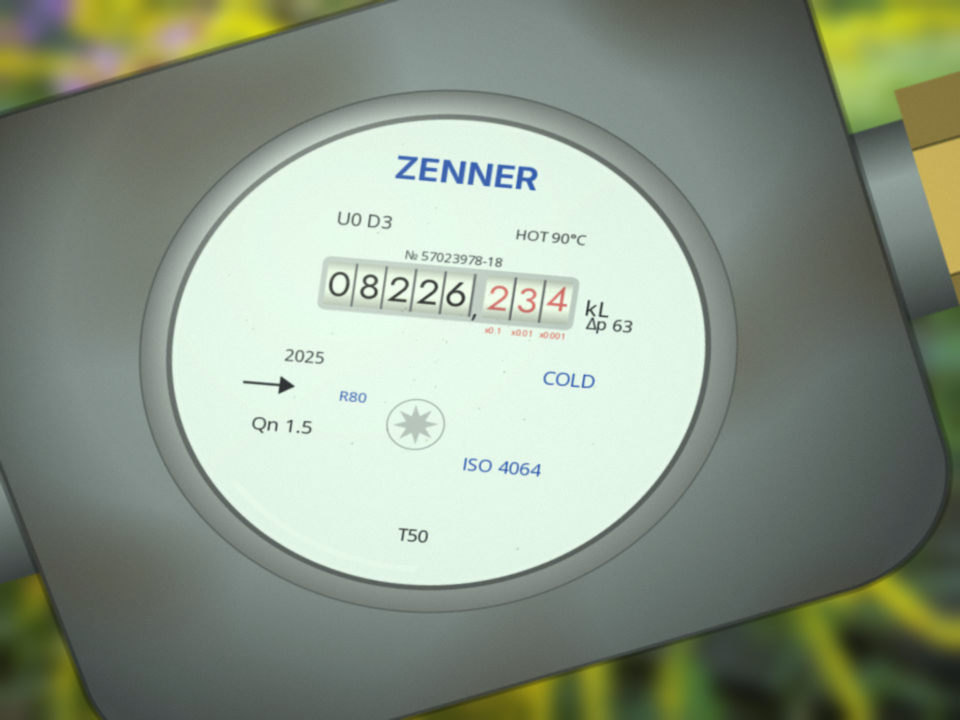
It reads 8226.234 kL
